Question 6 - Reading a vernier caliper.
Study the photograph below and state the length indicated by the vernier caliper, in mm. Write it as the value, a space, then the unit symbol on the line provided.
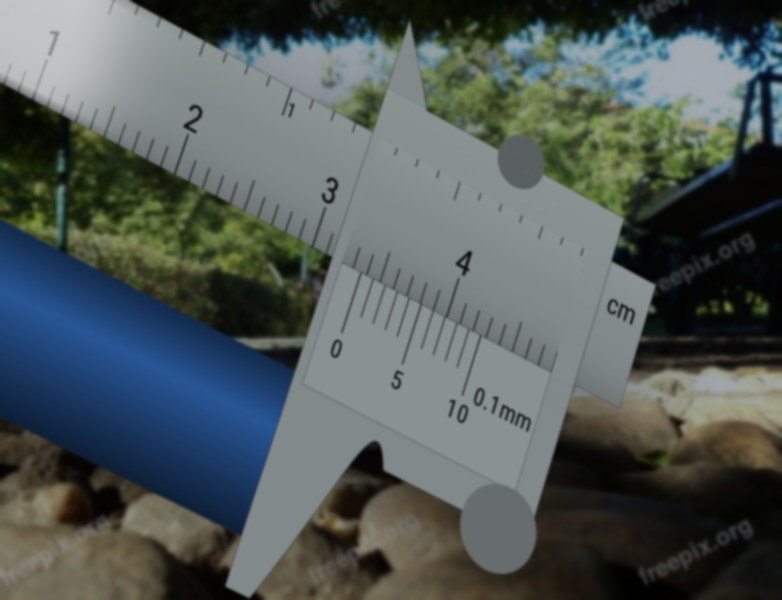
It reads 33.6 mm
